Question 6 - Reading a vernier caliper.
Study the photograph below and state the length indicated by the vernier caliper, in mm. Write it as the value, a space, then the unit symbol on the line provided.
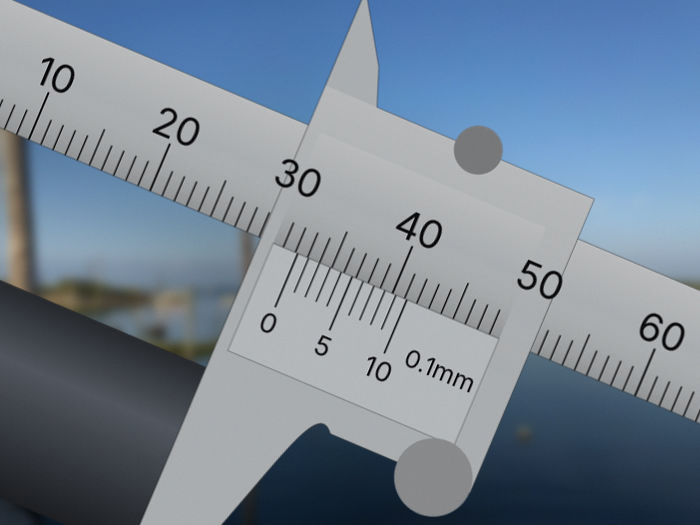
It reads 32.2 mm
